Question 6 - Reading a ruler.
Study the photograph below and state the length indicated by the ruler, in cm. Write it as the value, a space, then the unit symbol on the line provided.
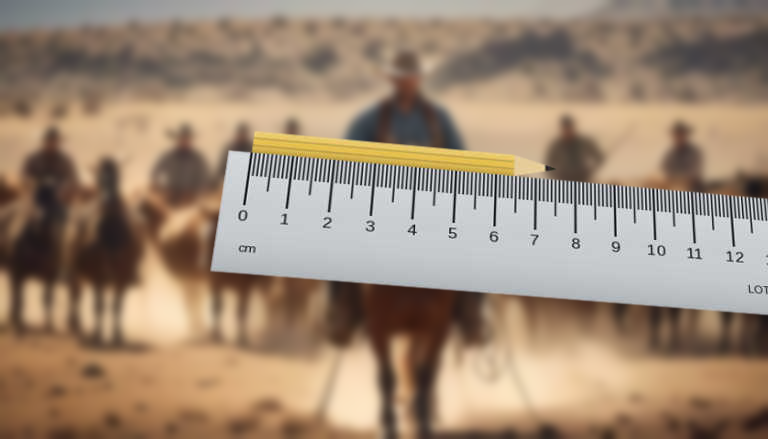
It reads 7.5 cm
